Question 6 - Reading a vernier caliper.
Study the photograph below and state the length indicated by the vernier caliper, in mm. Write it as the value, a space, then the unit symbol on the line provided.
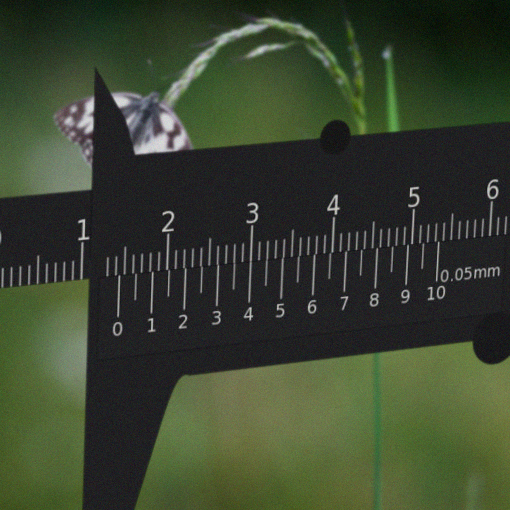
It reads 14.4 mm
